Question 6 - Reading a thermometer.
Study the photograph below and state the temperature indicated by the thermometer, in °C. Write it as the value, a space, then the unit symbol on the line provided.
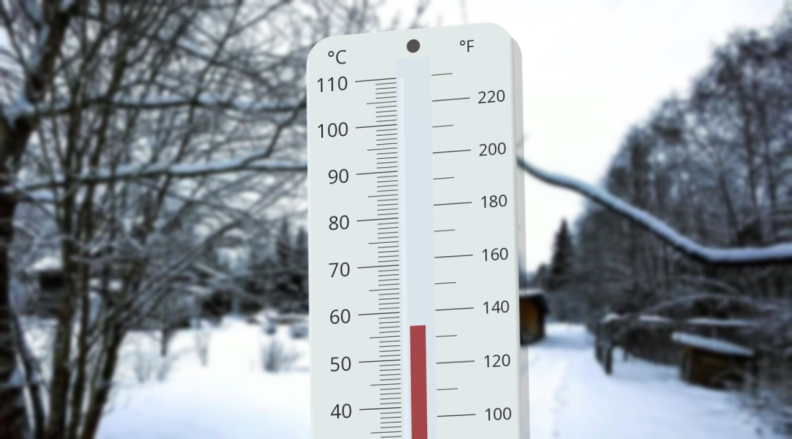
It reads 57 °C
